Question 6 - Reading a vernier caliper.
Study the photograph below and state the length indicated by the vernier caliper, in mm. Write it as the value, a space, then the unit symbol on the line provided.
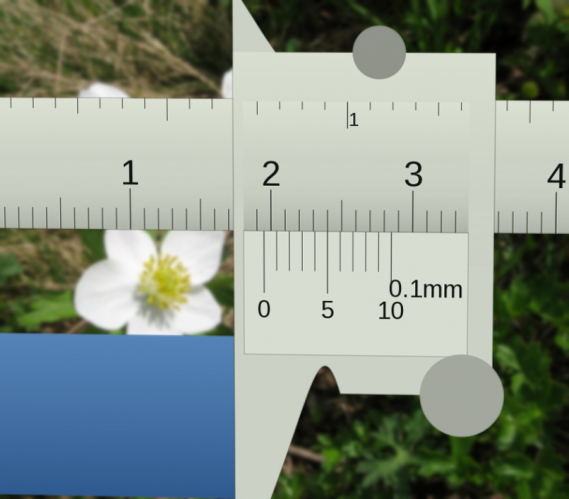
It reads 19.5 mm
